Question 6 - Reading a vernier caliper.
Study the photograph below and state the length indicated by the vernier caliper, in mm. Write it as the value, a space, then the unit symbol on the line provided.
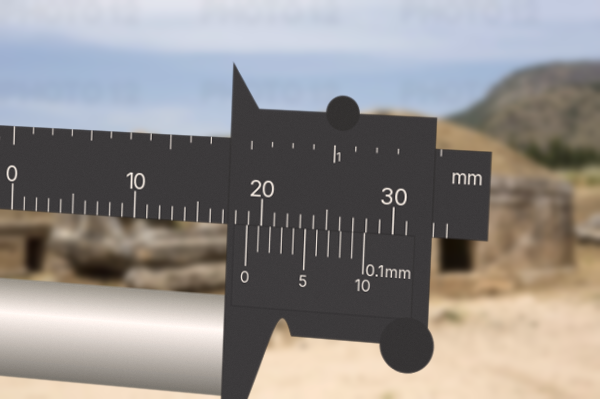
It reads 18.9 mm
